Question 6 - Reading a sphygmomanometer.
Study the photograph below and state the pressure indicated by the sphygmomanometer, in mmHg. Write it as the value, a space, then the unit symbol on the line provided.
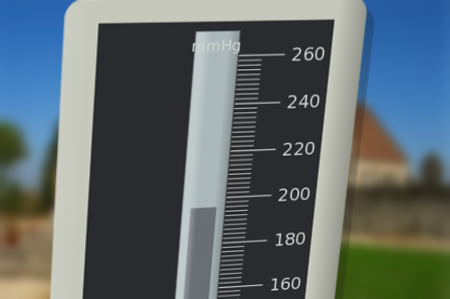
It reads 196 mmHg
